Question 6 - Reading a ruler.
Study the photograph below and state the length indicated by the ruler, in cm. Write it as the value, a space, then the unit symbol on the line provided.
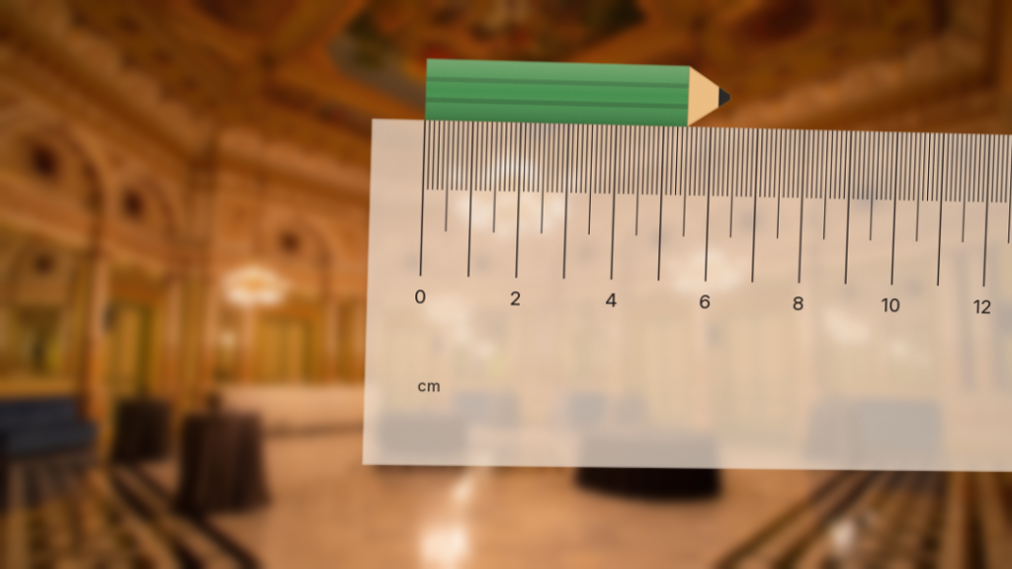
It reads 6.4 cm
